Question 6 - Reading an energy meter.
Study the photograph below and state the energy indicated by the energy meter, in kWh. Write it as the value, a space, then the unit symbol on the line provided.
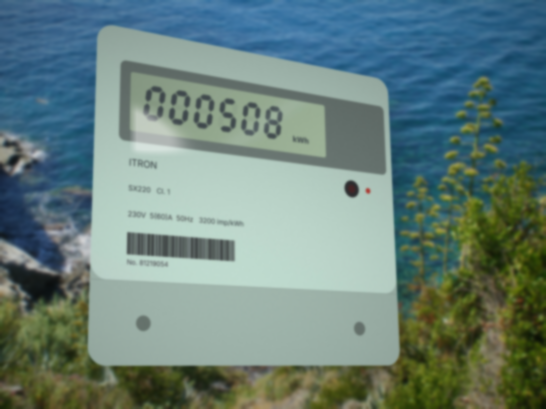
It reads 508 kWh
